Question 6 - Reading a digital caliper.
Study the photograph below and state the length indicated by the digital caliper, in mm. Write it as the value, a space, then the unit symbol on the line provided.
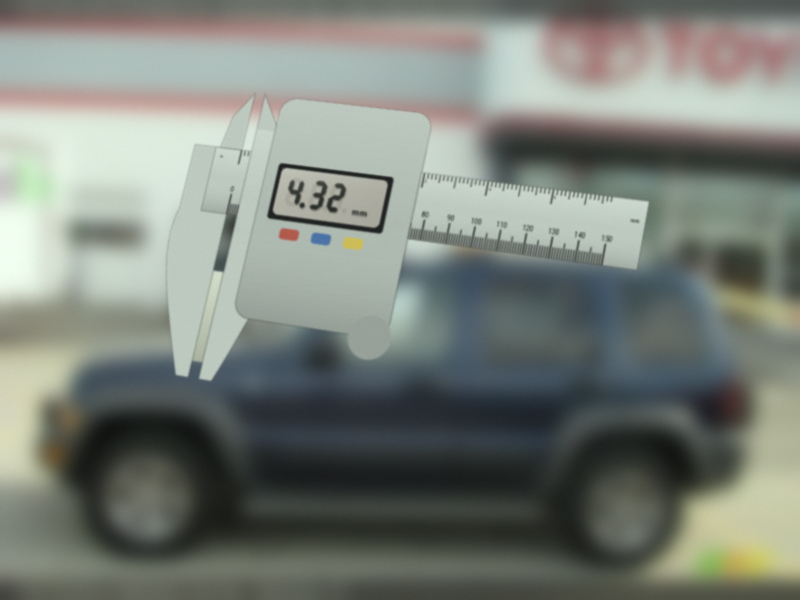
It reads 4.32 mm
